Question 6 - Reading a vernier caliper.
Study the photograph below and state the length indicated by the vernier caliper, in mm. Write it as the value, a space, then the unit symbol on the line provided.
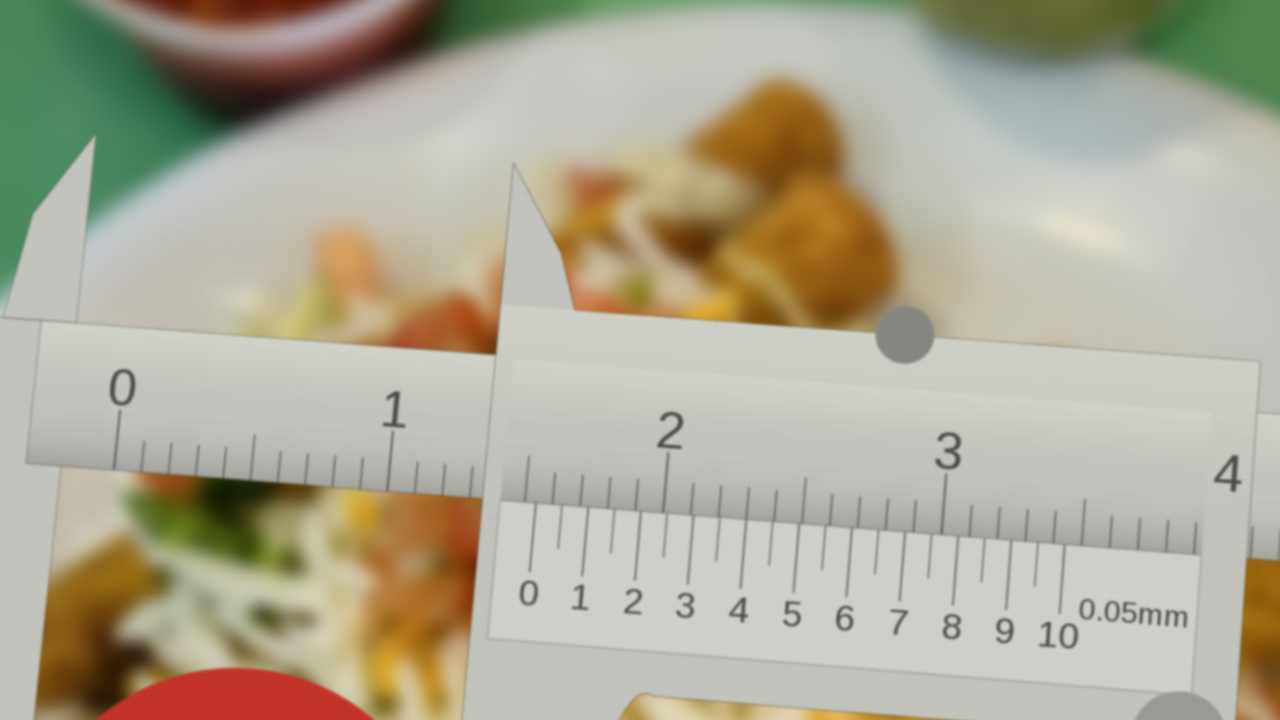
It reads 15.4 mm
